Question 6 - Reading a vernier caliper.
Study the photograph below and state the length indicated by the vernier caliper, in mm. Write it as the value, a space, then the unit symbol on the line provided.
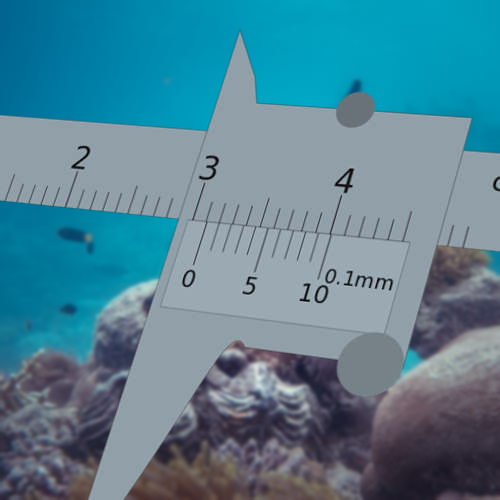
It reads 31.1 mm
